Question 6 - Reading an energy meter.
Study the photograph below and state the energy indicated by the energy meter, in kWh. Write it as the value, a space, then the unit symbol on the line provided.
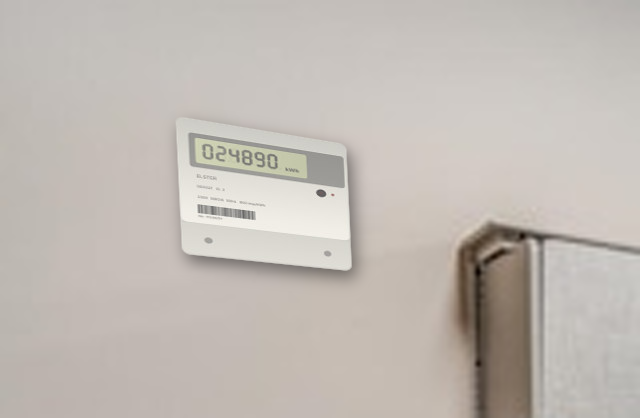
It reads 24890 kWh
